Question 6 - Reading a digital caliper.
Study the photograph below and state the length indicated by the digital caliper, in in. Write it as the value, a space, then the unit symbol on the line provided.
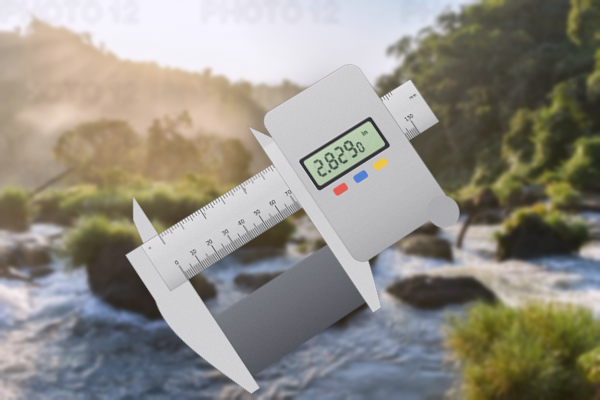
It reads 2.8290 in
